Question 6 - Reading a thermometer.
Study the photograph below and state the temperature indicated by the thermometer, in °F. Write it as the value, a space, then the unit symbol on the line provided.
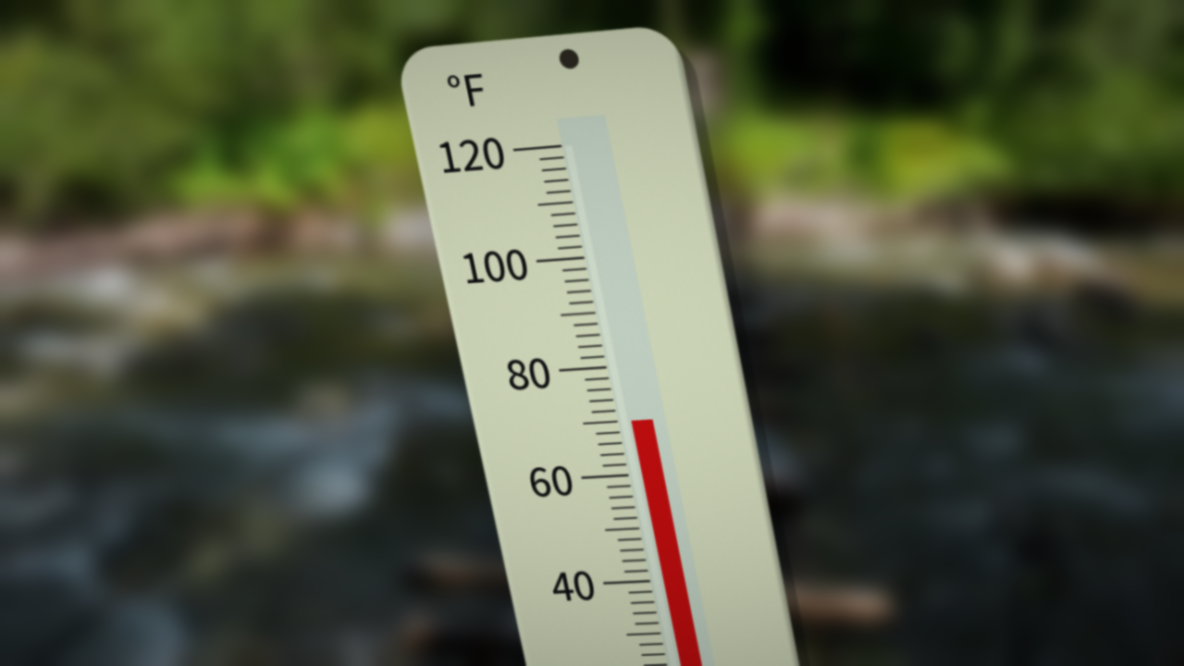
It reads 70 °F
